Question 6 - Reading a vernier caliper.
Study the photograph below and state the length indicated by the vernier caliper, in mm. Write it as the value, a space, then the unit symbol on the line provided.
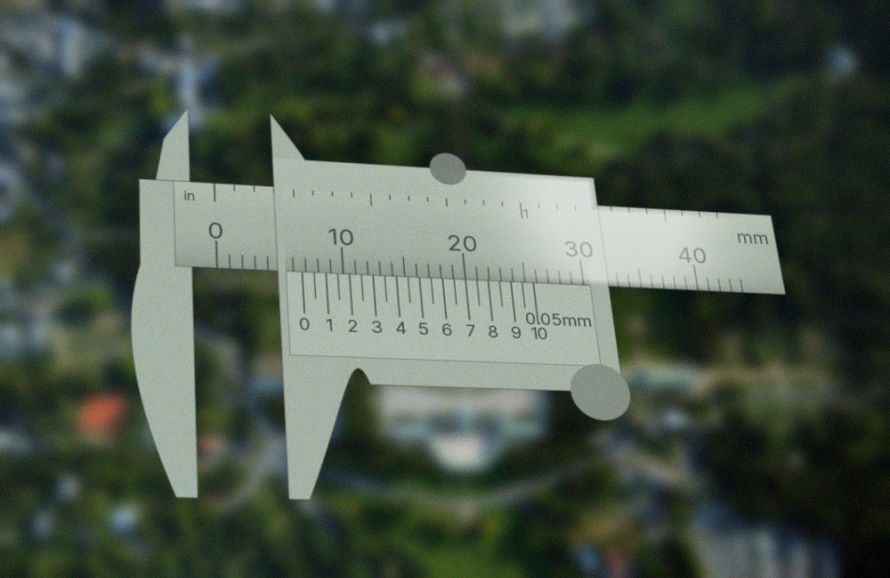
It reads 6.7 mm
